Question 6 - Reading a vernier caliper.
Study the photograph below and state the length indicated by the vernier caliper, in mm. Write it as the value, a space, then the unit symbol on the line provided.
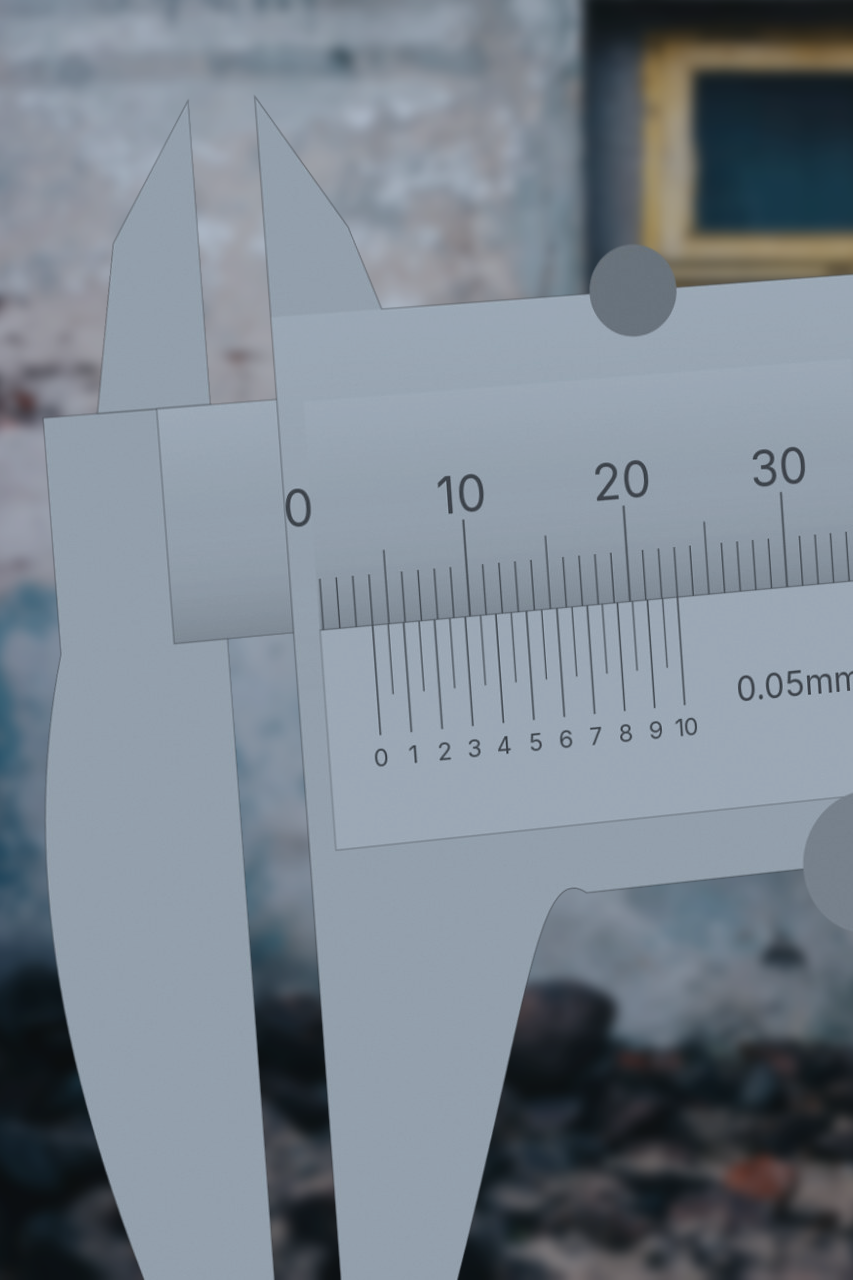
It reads 4.0 mm
